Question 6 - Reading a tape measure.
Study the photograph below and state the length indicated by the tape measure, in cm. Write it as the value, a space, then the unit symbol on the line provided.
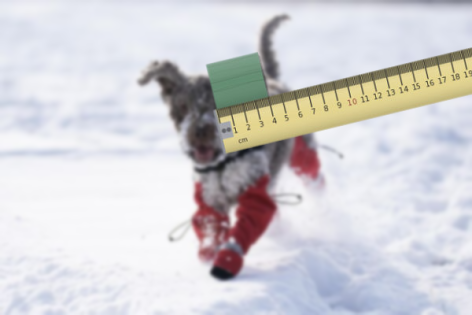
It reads 4 cm
